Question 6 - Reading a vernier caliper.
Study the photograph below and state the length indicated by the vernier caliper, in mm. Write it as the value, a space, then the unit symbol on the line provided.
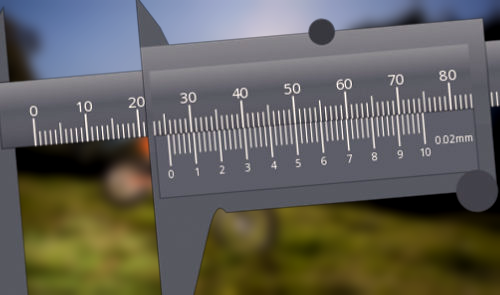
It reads 25.5 mm
